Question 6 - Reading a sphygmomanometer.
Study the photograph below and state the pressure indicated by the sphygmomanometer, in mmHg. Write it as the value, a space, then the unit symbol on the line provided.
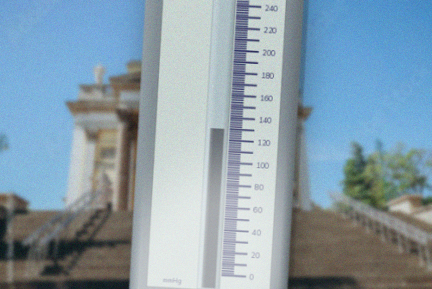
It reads 130 mmHg
